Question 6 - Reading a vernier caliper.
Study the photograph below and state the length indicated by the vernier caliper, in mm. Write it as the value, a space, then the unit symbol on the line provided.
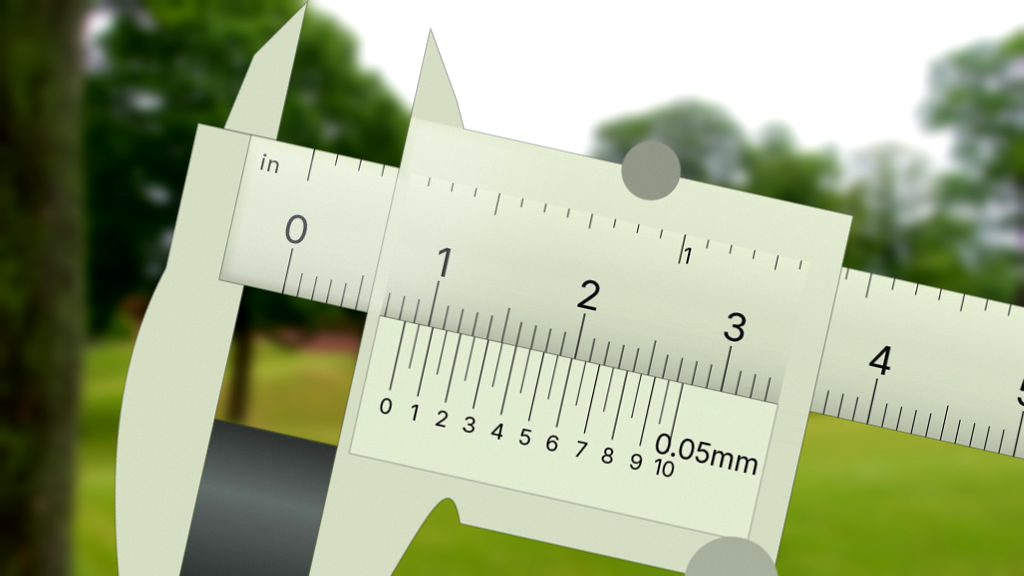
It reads 8.4 mm
